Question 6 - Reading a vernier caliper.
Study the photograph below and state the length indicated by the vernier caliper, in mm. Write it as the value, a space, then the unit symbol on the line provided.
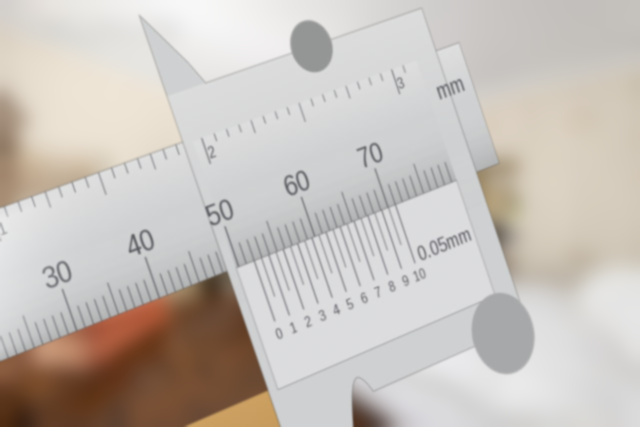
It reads 52.0 mm
